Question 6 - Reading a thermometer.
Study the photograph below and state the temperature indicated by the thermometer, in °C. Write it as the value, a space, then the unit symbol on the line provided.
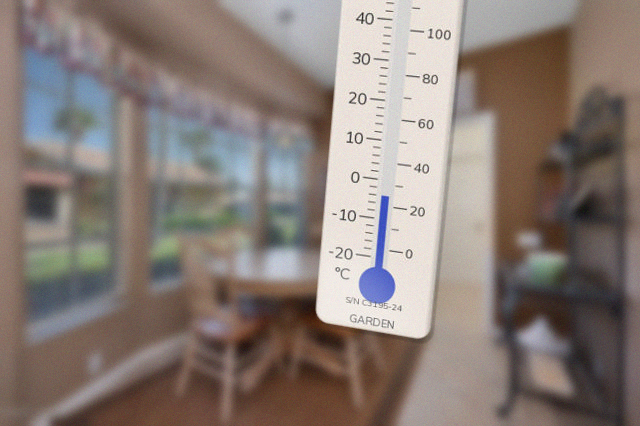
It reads -4 °C
